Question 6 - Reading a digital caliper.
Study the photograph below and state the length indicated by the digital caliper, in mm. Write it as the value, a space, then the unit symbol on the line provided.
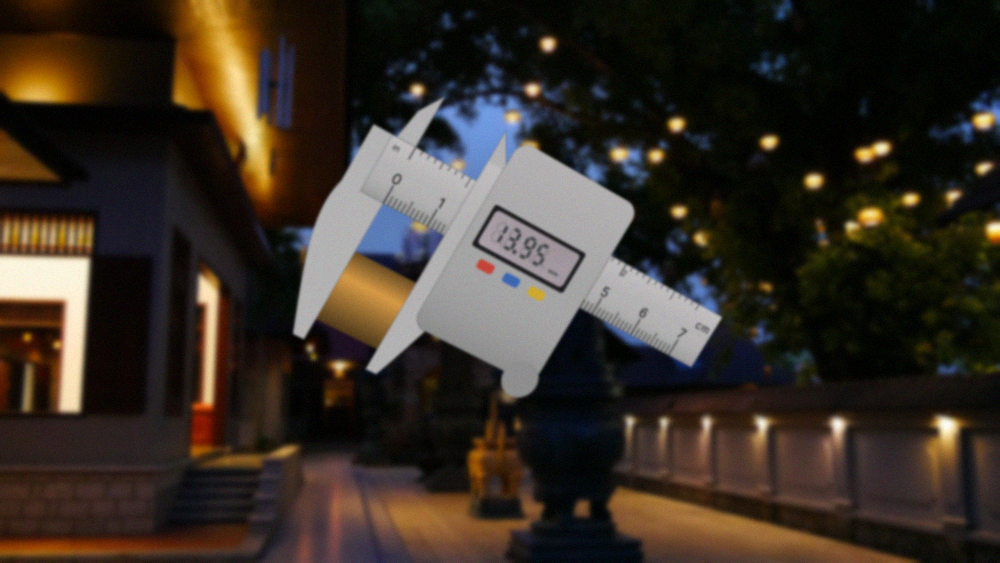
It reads 13.95 mm
